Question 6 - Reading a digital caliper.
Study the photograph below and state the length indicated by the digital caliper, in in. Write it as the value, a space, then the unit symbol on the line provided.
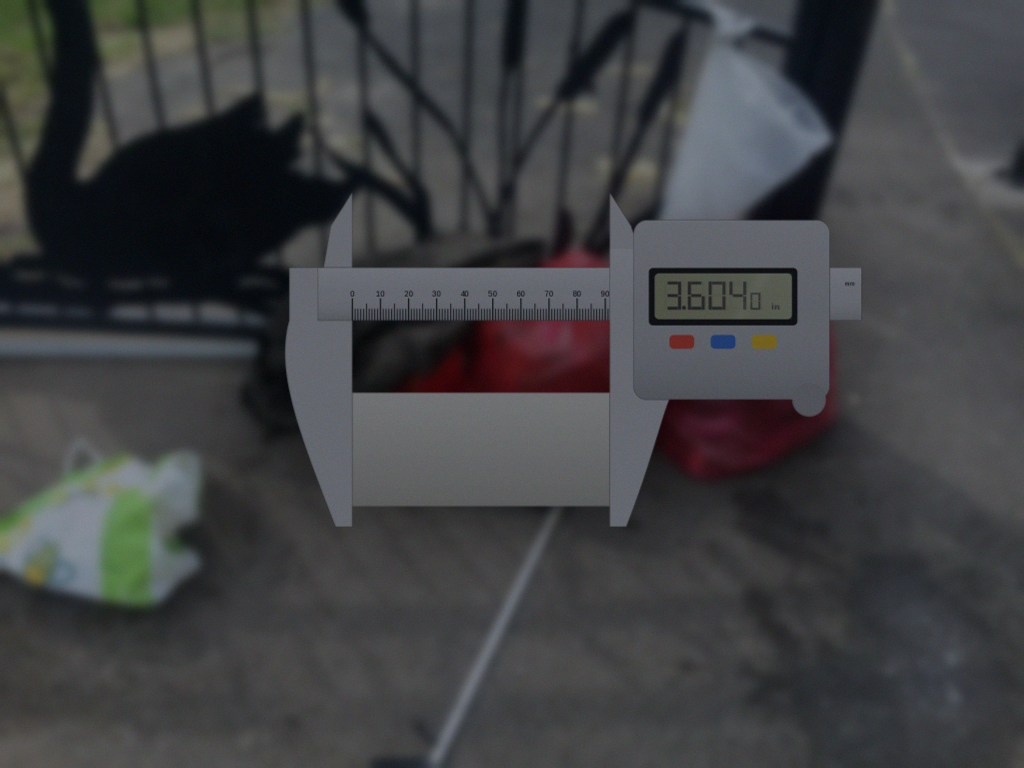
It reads 3.6040 in
